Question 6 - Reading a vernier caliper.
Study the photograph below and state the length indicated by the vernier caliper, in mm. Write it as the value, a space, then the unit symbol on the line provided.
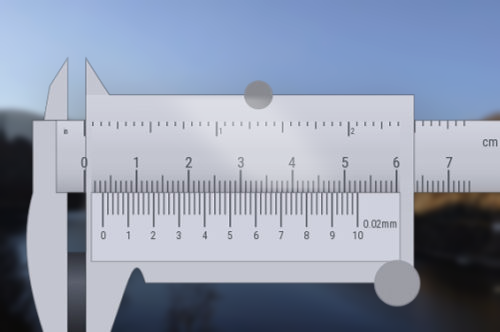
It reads 3.5 mm
